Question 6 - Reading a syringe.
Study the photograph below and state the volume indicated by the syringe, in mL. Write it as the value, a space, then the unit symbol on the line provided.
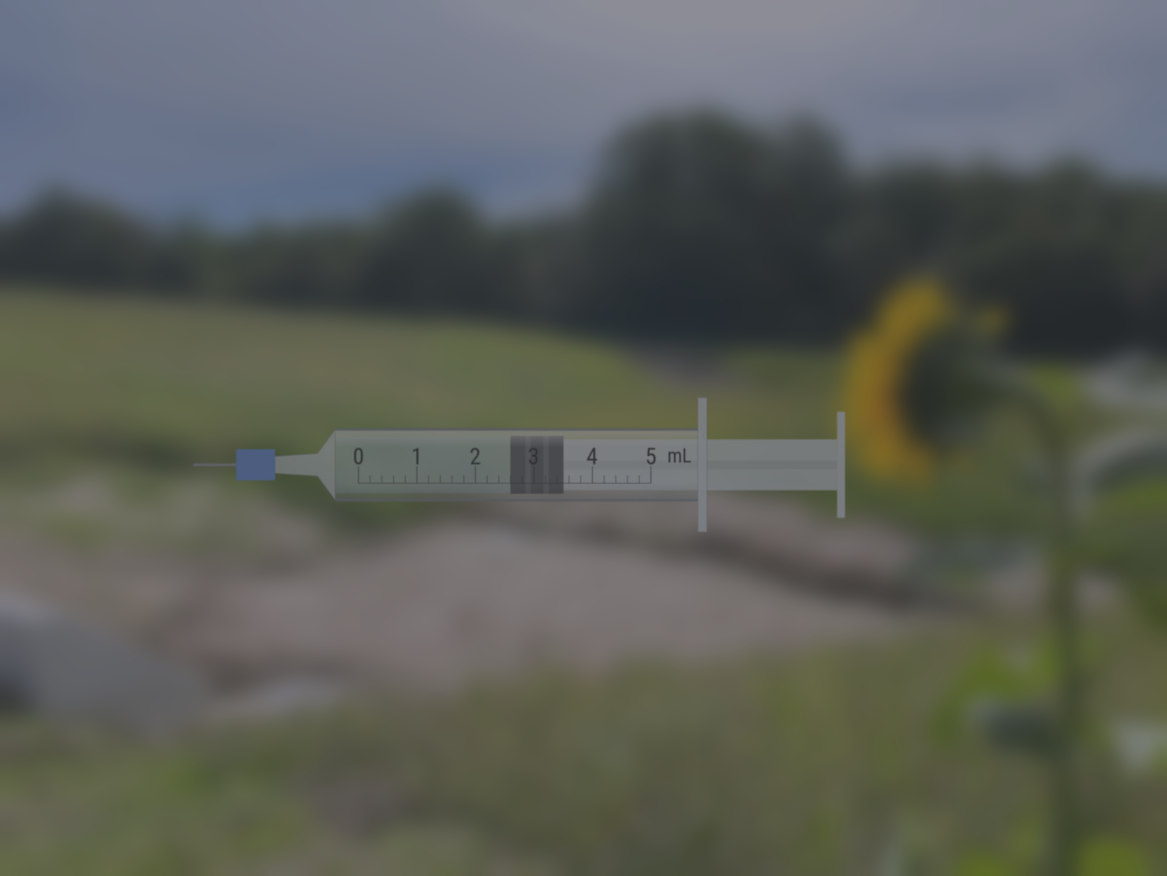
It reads 2.6 mL
